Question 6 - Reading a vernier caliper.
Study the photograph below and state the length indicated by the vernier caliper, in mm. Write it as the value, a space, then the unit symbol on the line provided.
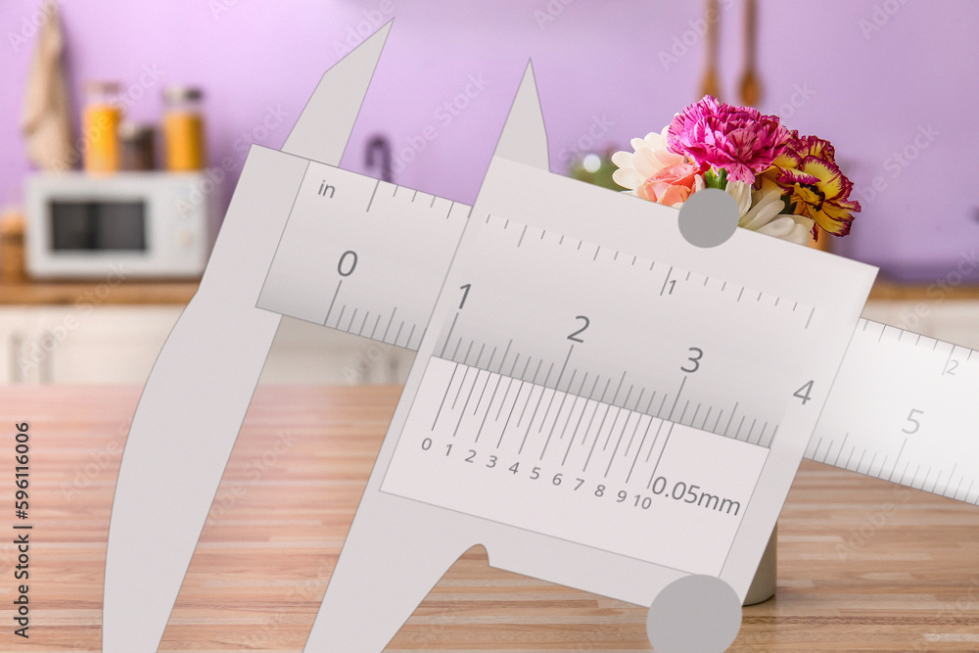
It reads 11.5 mm
